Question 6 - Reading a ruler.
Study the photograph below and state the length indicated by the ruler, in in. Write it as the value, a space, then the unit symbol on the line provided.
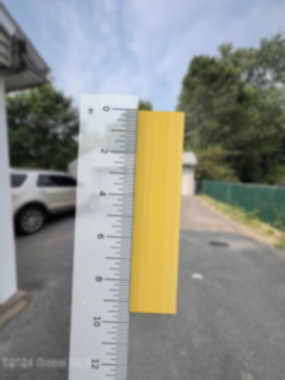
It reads 9.5 in
